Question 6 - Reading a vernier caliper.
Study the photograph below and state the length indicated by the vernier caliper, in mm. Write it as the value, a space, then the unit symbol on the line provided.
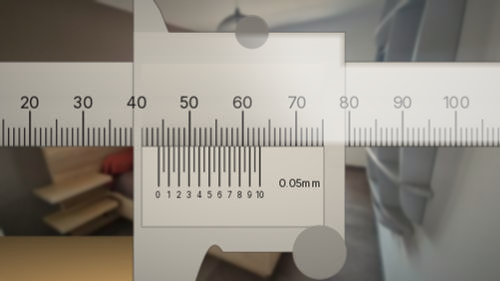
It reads 44.2 mm
